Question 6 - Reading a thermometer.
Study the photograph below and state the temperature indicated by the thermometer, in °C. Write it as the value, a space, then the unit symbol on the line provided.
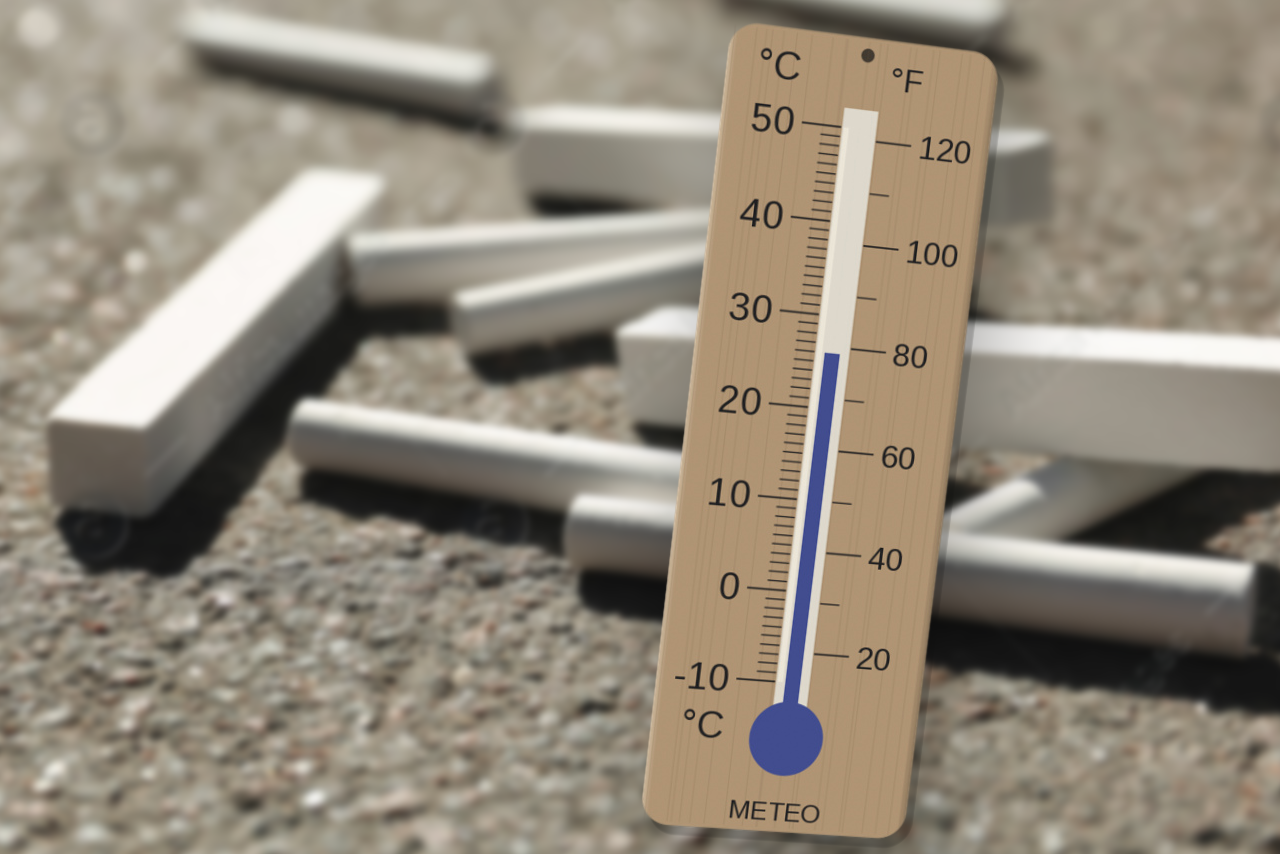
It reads 26 °C
